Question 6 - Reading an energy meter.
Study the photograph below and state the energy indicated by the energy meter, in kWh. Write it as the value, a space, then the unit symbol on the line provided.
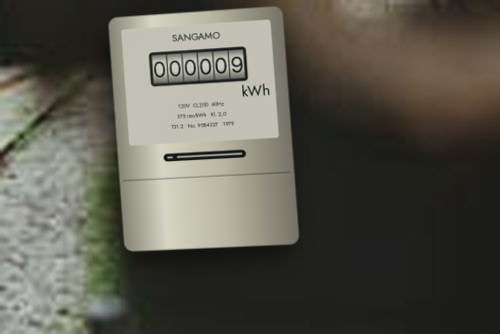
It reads 9 kWh
